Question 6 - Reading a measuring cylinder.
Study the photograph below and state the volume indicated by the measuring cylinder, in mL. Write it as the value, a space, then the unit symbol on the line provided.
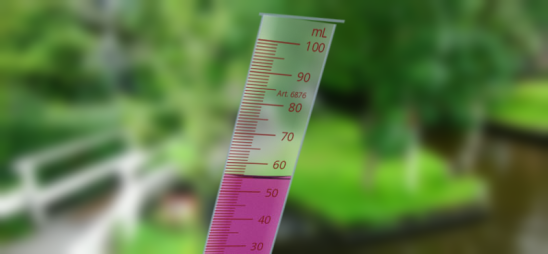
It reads 55 mL
